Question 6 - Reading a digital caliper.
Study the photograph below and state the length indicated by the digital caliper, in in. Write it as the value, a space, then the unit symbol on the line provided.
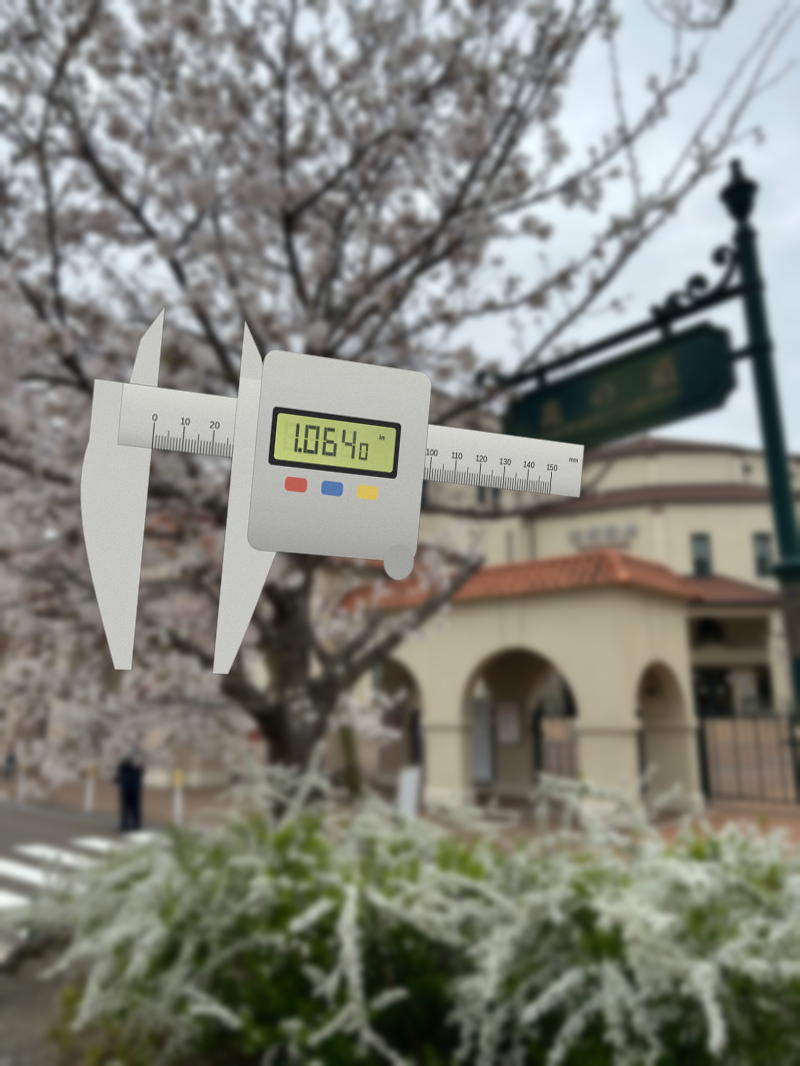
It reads 1.0640 in
